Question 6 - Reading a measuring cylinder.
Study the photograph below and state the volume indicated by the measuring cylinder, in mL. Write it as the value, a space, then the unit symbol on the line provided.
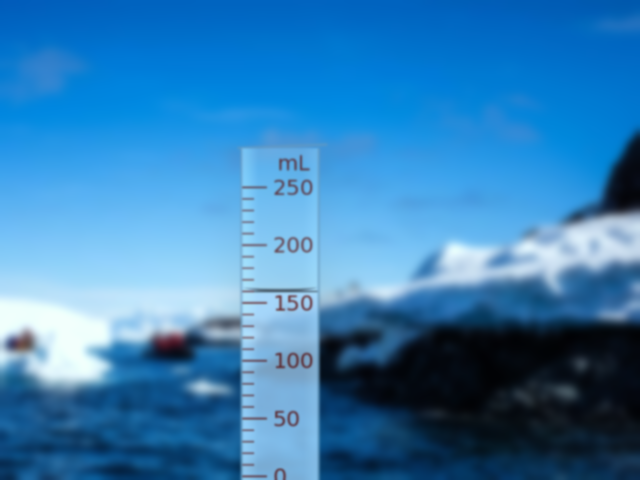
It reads 160 mL
